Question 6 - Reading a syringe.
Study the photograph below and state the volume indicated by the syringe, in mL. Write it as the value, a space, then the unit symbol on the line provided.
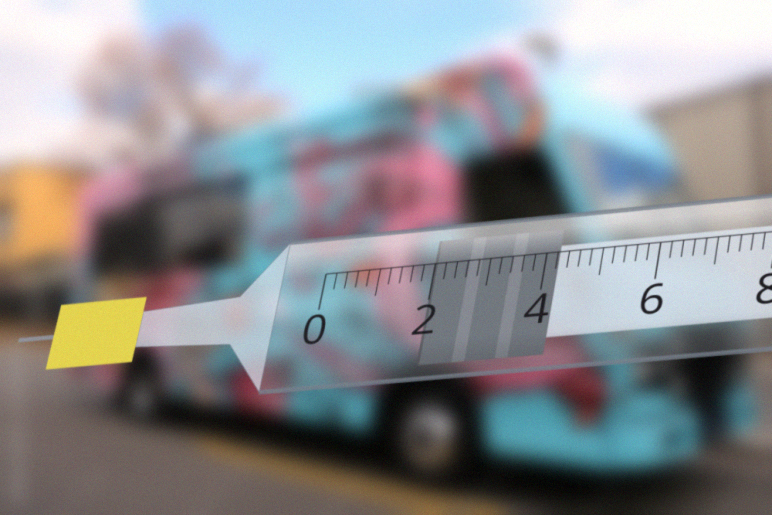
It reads 2 mL
